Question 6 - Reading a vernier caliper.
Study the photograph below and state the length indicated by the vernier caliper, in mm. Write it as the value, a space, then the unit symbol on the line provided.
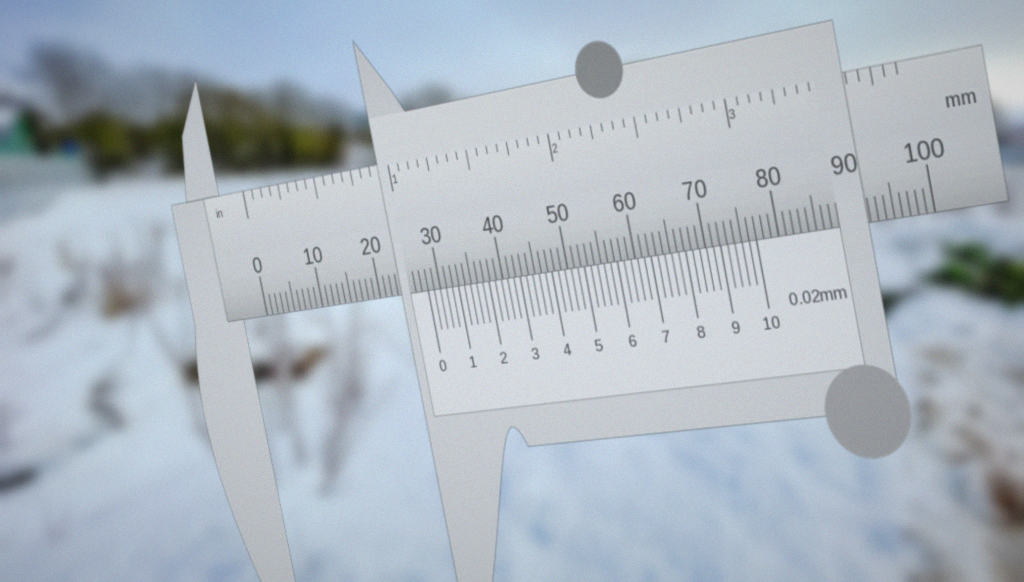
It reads 28.0 mm
